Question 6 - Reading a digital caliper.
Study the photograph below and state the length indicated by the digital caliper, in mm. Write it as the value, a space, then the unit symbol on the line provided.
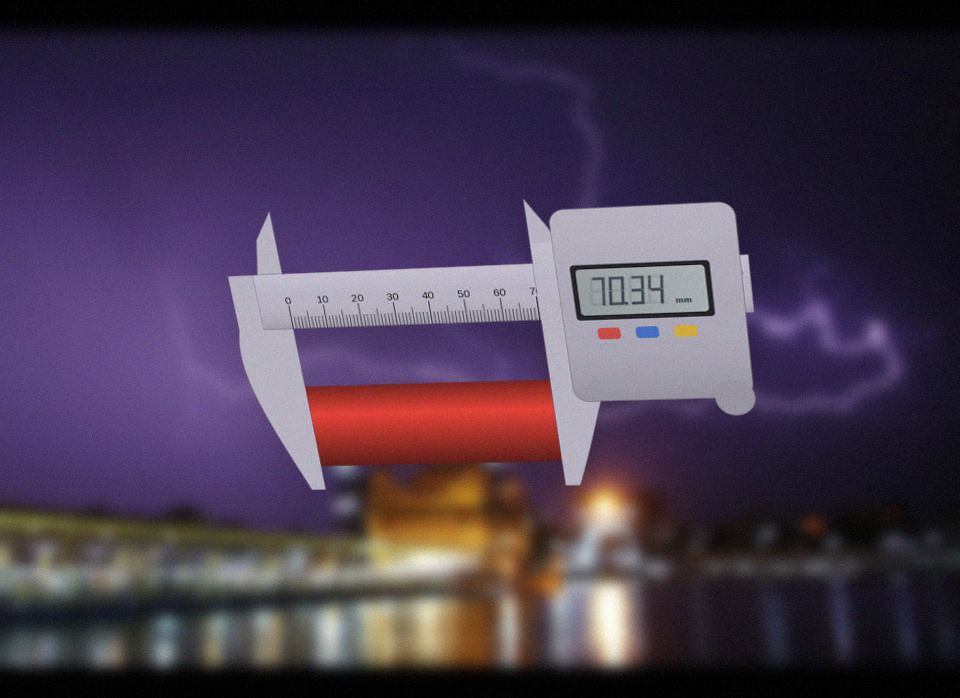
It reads 70.34 mm
